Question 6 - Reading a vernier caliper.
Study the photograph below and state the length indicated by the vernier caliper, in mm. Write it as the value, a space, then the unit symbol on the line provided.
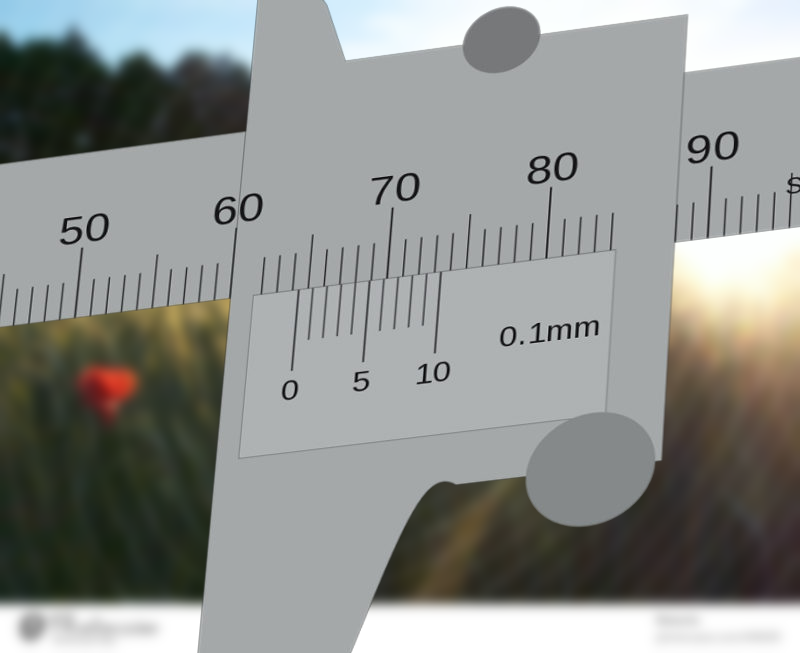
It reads 64.4 mm
